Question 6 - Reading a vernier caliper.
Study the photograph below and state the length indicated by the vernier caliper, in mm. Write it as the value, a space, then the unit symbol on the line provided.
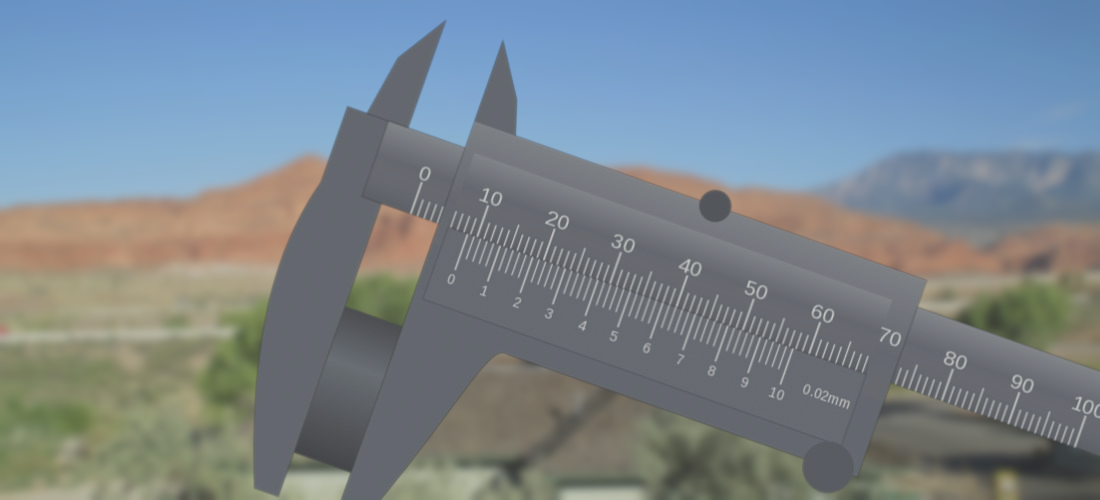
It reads 8.6 mm
